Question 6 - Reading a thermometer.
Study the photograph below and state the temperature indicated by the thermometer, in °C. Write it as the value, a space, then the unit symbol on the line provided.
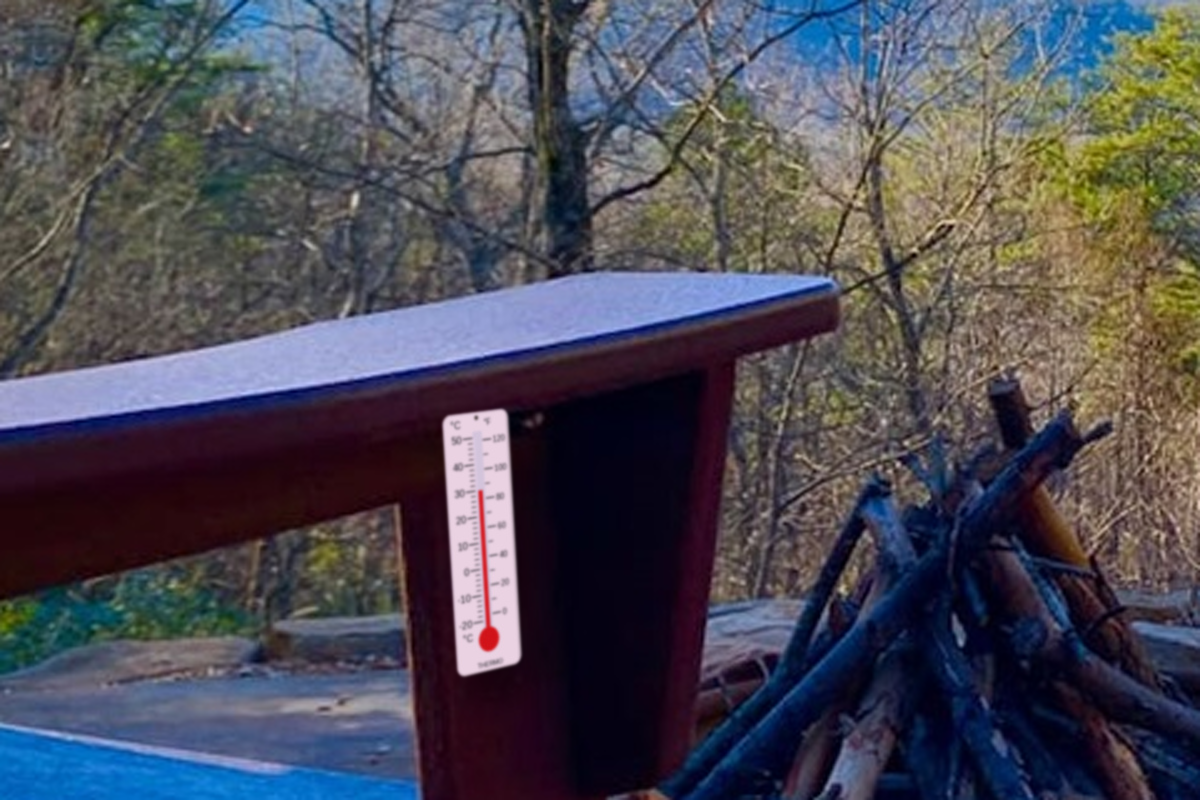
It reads 30 °C
